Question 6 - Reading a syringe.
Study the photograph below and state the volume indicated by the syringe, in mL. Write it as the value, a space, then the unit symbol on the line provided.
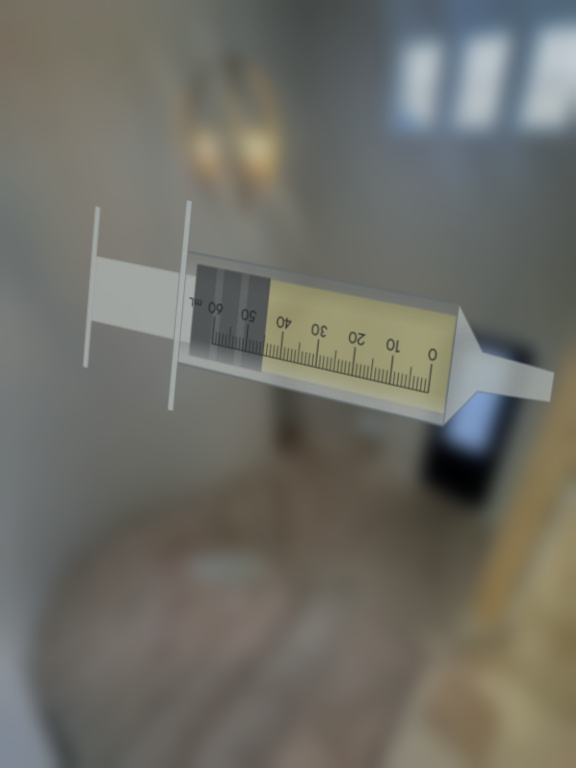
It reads 45 mL
